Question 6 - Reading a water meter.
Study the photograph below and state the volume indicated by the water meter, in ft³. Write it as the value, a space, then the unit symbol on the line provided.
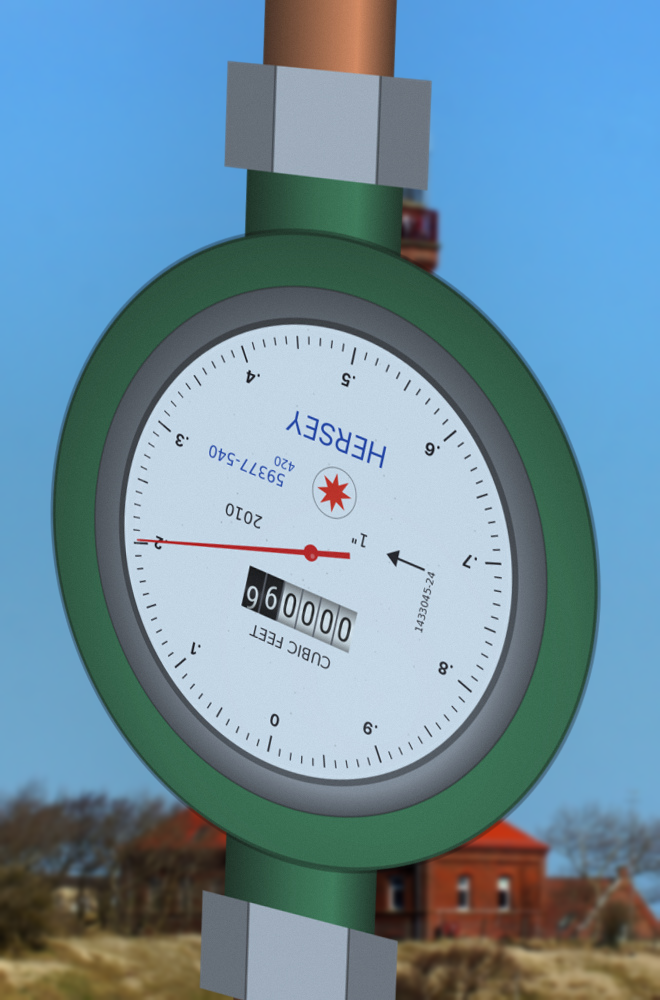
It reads 96.20 ft³
